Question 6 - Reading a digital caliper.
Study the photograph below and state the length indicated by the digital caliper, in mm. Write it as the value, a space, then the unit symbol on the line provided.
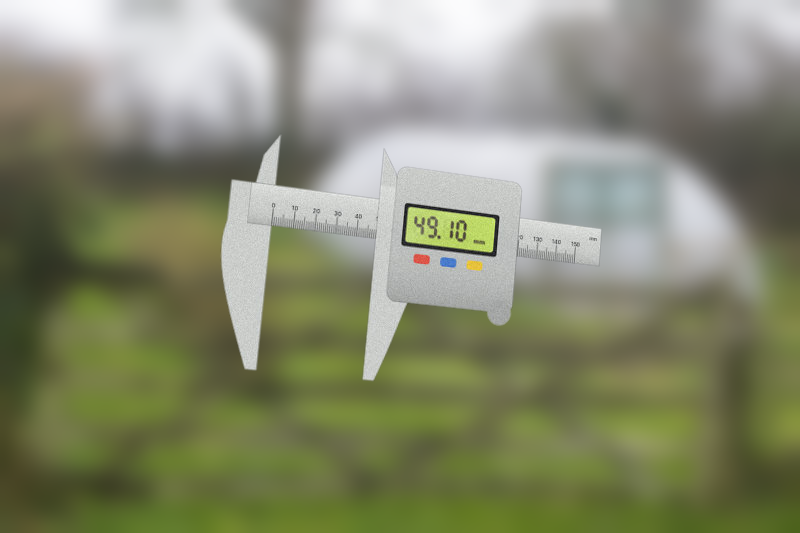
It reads 49.10 mm
